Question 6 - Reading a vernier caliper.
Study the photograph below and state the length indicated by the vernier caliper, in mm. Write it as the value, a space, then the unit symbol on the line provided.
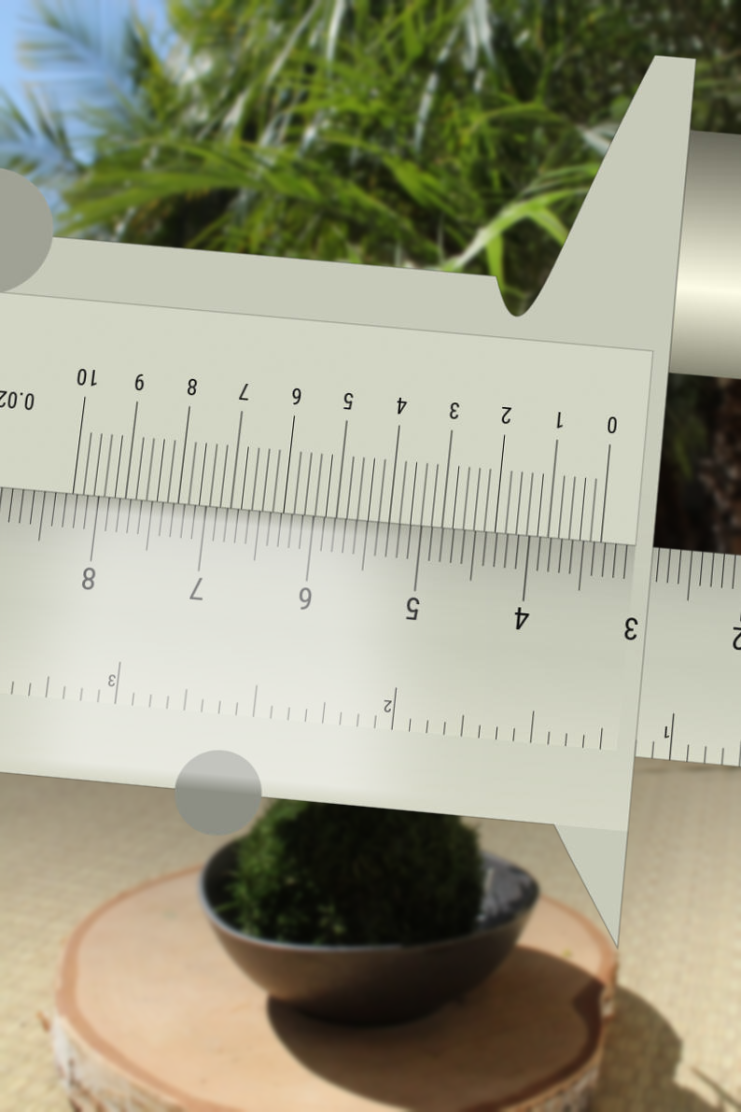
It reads 33.4 mm
